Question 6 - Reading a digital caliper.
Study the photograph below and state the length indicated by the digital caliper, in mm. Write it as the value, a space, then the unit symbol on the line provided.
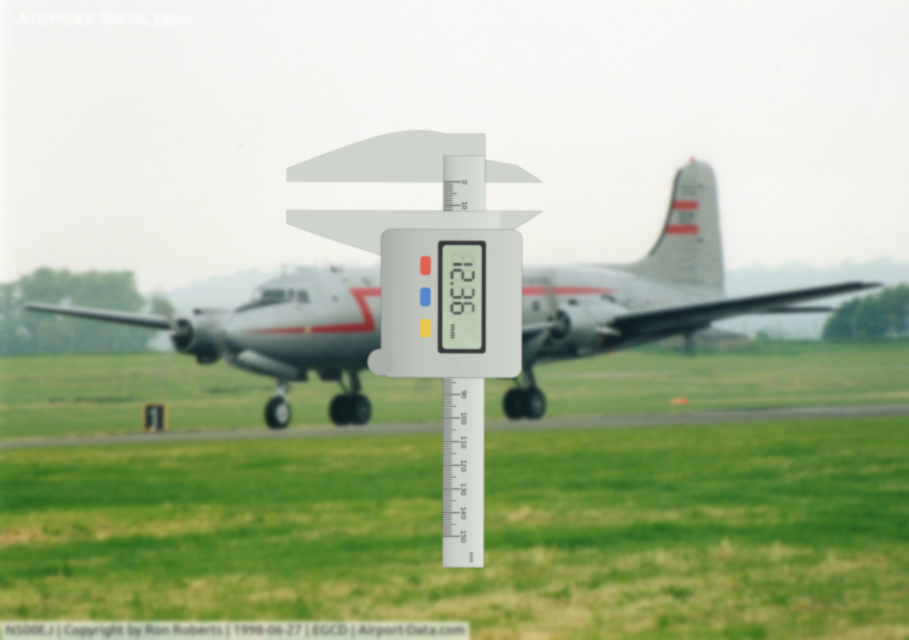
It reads 12.36 mm
